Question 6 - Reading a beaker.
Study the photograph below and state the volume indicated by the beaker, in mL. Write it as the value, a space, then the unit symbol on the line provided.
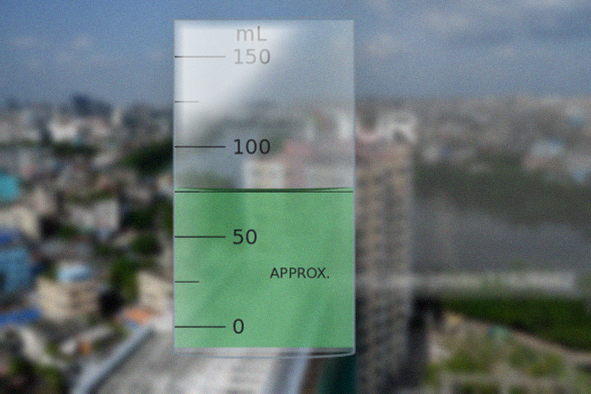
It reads 75 mL
